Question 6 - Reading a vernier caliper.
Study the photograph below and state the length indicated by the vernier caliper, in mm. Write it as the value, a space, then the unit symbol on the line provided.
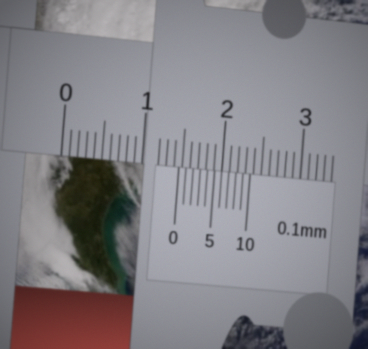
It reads 14.6 mm
